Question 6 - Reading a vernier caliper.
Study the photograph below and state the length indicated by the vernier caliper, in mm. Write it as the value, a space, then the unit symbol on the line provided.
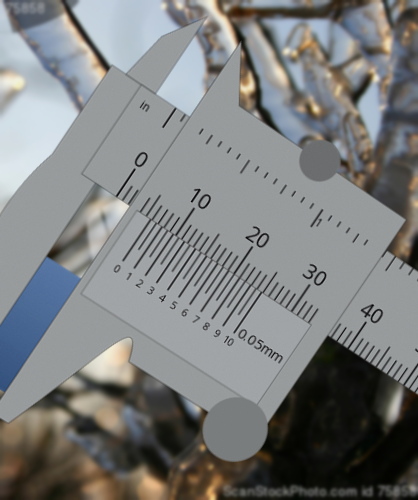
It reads 5.8 mm
